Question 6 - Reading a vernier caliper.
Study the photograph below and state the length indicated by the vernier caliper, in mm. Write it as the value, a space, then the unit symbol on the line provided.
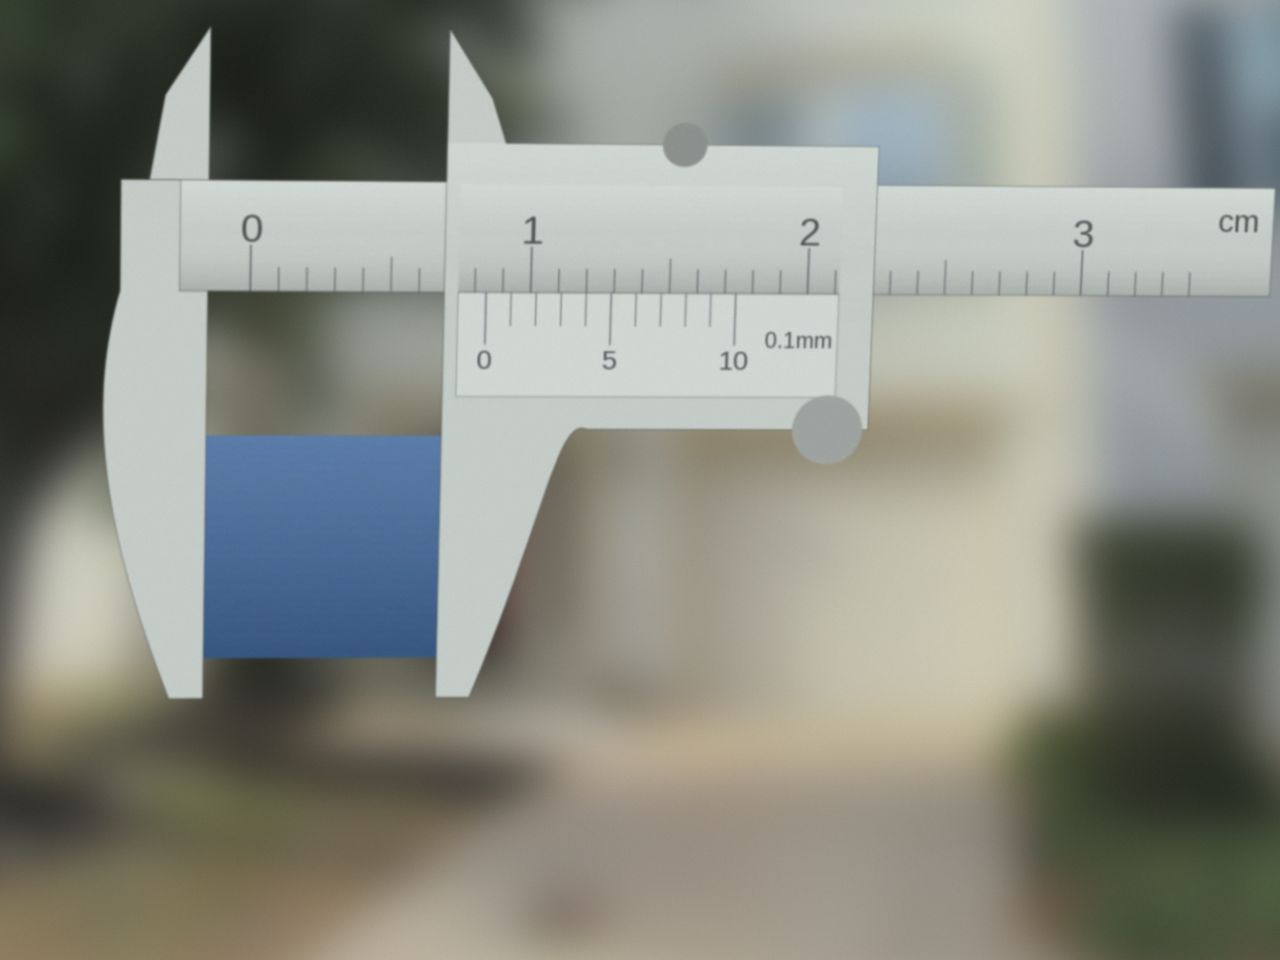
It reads 8.4 mm
